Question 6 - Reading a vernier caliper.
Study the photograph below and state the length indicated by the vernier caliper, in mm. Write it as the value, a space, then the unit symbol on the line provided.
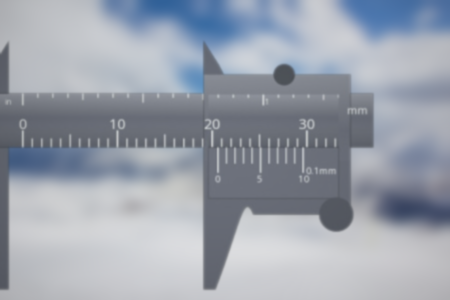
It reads 20.6 mm
